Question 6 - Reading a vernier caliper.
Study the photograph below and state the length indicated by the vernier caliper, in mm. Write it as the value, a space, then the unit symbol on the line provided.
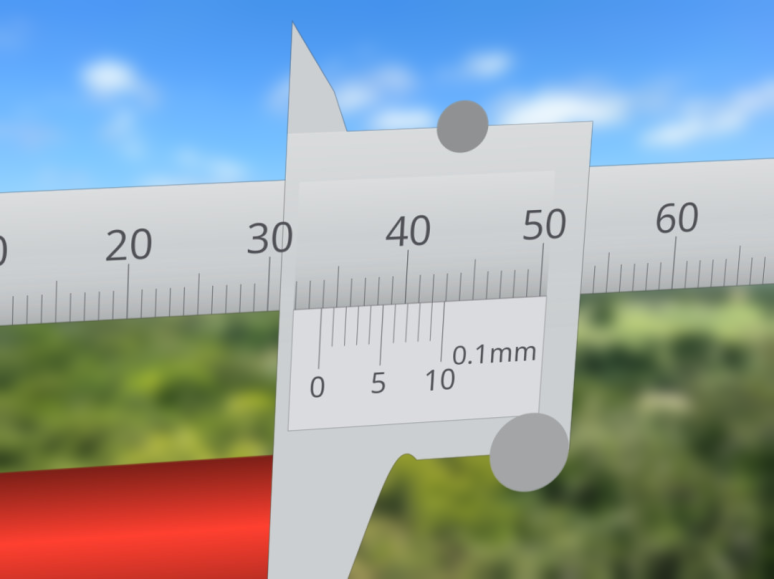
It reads 33.9 mm
